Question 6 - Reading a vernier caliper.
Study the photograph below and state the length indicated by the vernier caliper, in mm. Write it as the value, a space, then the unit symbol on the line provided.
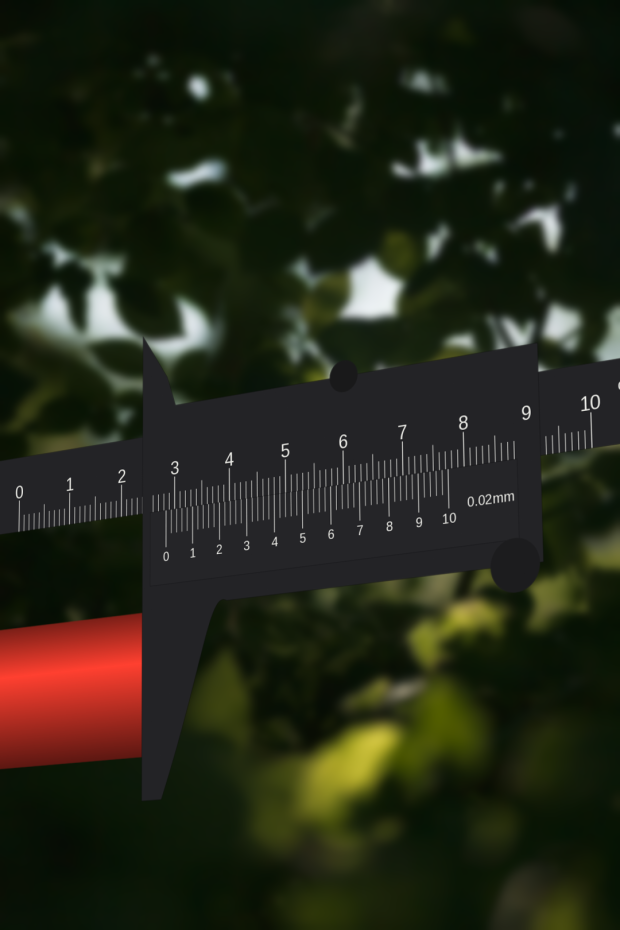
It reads 28.4 mm
